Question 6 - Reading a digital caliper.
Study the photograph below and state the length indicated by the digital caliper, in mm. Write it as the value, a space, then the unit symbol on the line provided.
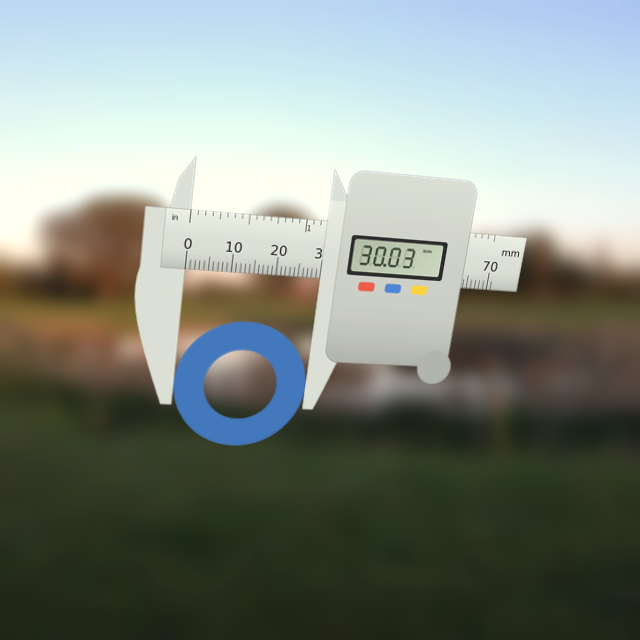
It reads 30.03 mm
